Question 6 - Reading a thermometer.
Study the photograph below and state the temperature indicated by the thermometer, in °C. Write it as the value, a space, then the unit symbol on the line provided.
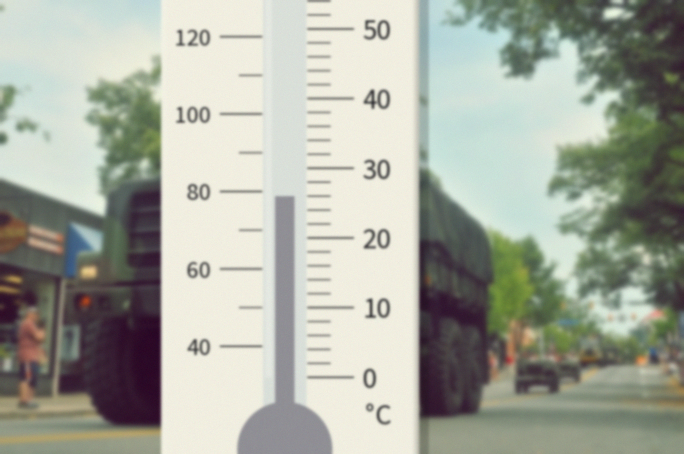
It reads 26 °C
